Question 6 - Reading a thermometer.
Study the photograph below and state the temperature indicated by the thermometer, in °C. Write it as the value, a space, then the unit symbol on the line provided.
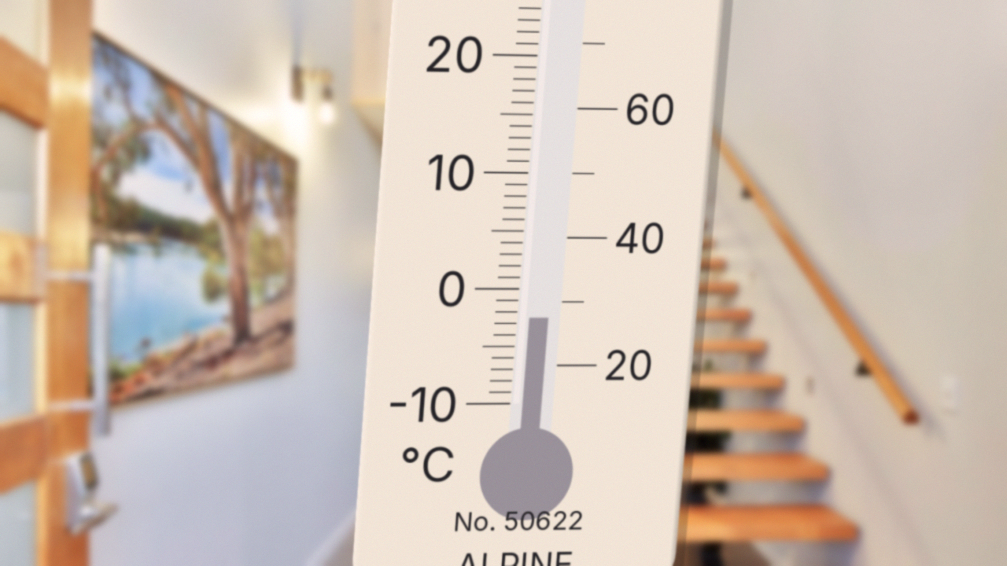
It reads -2.5 °C
